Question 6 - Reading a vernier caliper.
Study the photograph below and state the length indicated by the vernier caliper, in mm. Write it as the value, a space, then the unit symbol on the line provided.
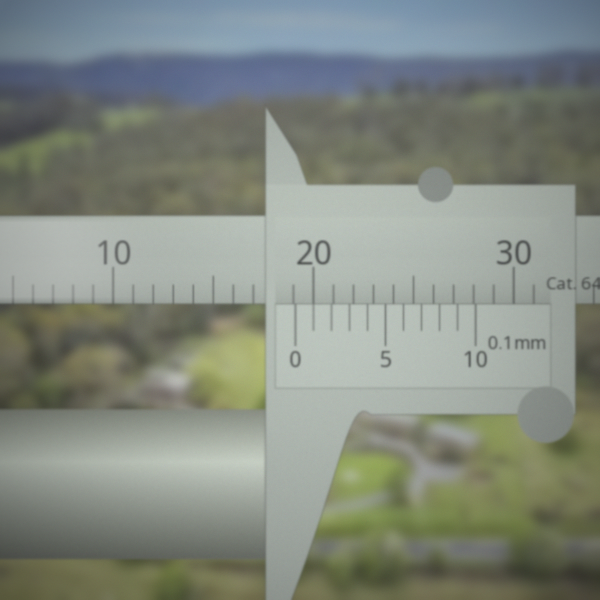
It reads 19.1 mm
